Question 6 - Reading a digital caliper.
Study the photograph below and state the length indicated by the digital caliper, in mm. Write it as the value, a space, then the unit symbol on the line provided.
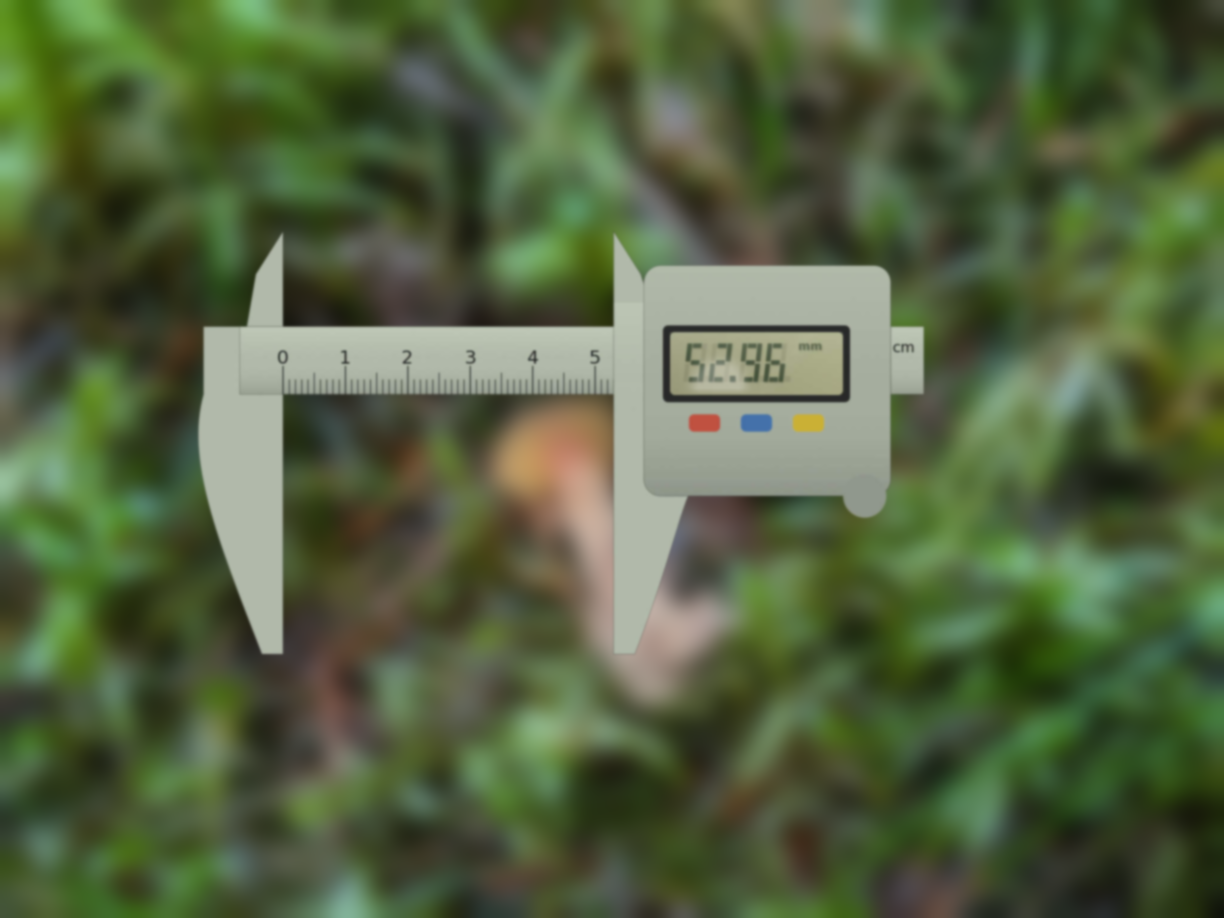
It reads 52.96 mm
